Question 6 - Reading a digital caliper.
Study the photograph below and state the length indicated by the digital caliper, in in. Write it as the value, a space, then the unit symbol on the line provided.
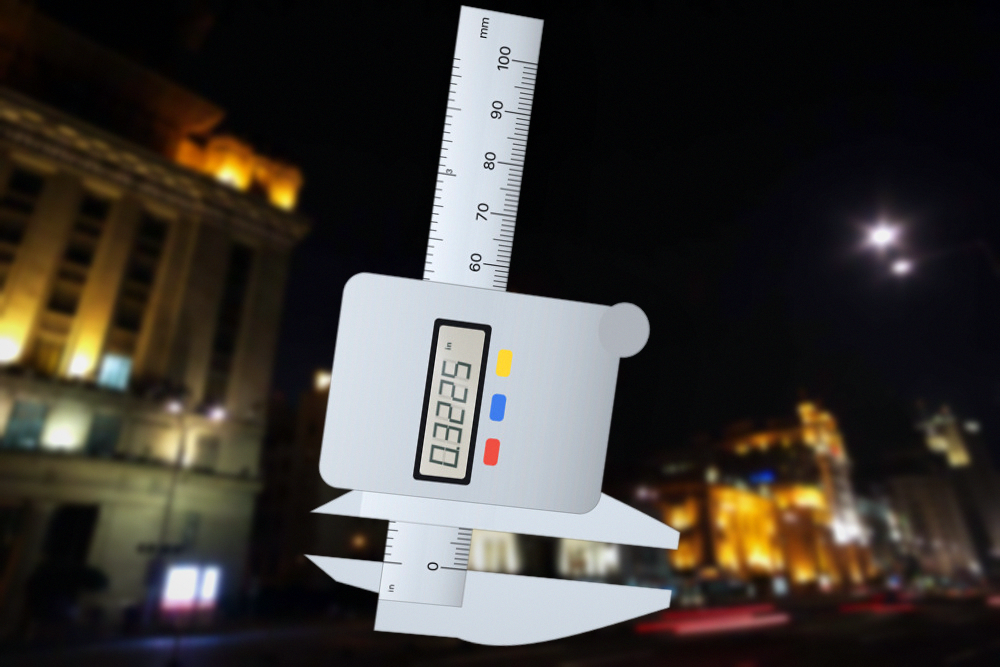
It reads 0.3225 in
